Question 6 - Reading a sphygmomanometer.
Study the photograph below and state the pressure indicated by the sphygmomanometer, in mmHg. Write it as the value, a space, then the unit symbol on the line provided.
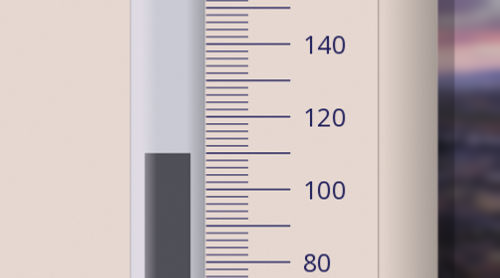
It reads 110 mmHg
